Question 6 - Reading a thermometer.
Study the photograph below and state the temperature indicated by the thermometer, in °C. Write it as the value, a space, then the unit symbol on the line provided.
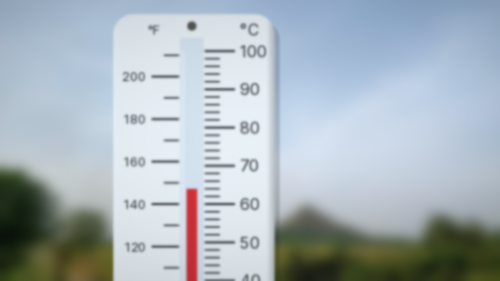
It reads 64 °C
